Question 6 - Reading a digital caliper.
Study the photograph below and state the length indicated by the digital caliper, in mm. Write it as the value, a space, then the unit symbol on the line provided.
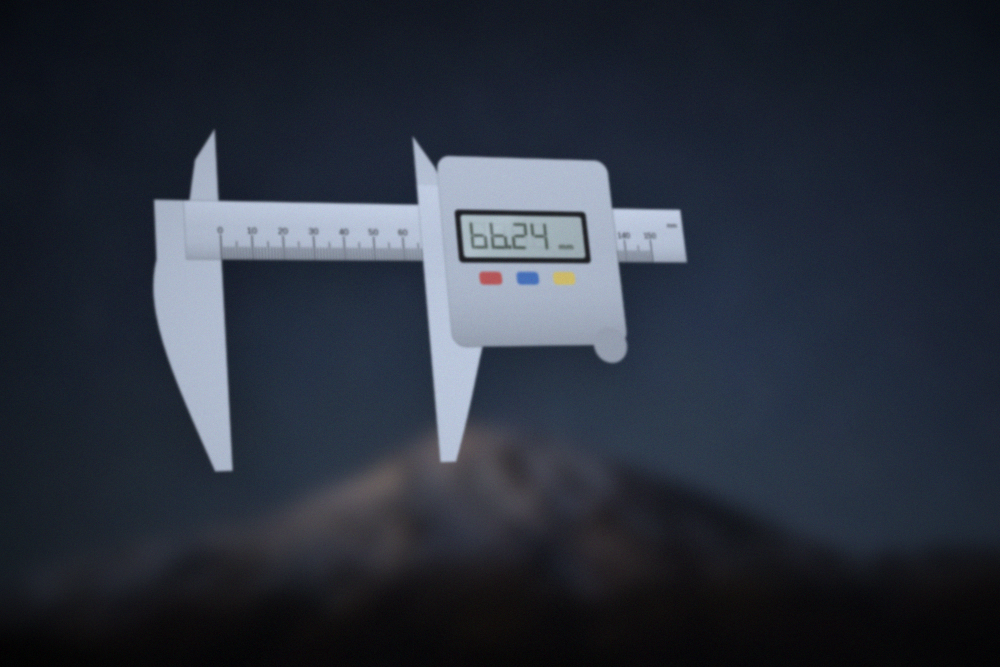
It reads 66.24 mm
